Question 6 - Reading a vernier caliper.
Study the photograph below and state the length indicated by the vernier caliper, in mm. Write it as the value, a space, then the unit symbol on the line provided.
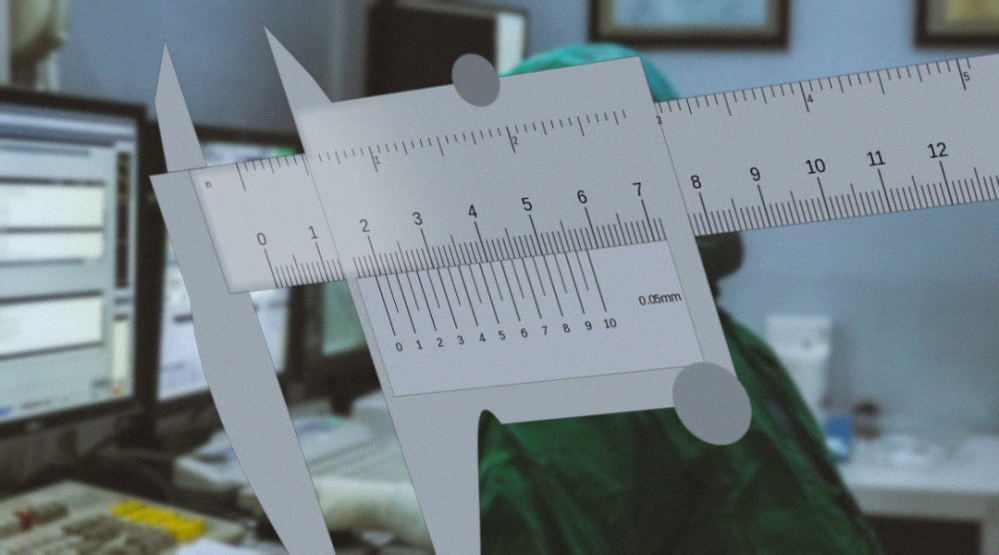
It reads 19.0 mm
